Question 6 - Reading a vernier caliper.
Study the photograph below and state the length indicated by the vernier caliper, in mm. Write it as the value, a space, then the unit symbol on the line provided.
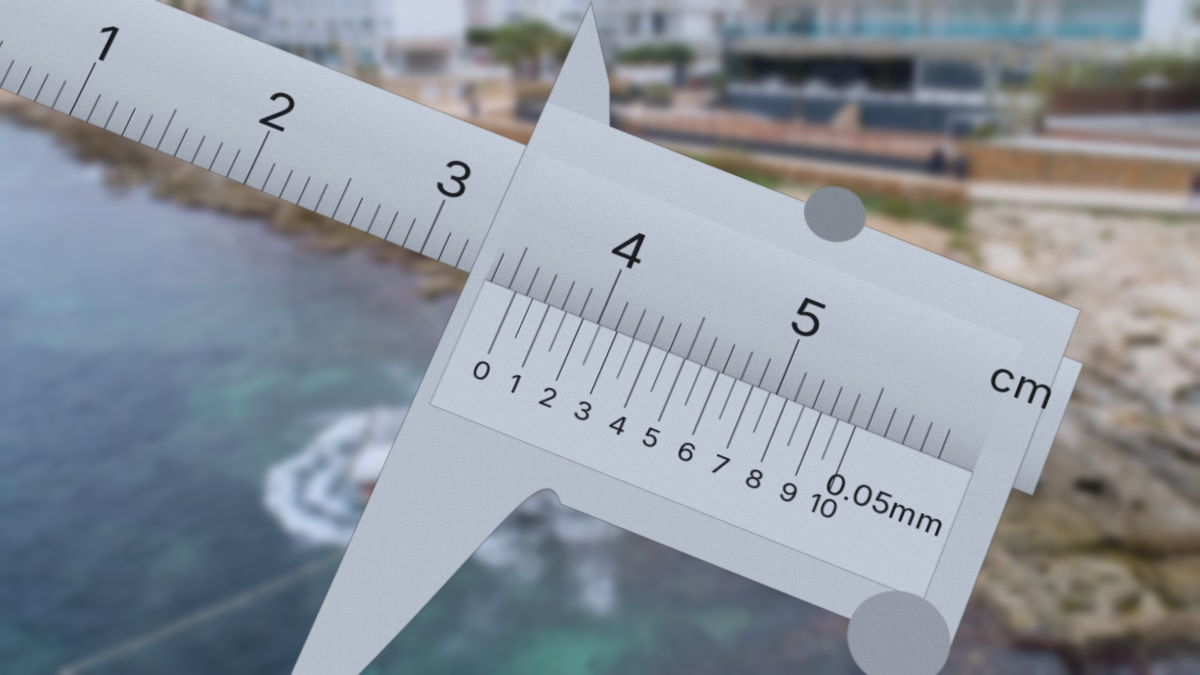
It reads 35.4 mm
